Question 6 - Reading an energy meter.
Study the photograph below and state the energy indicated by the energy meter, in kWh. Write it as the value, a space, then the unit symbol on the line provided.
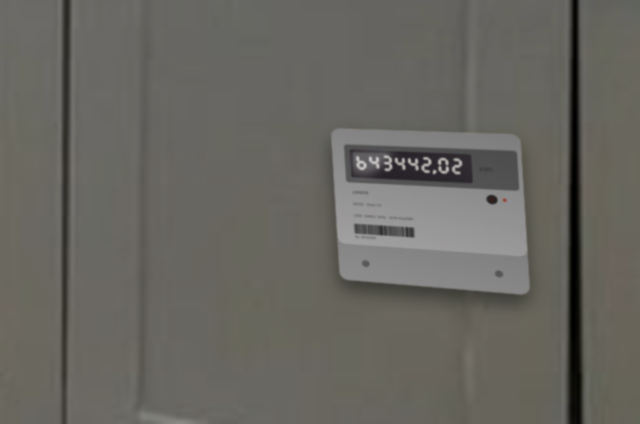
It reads 643442.02 kWh
